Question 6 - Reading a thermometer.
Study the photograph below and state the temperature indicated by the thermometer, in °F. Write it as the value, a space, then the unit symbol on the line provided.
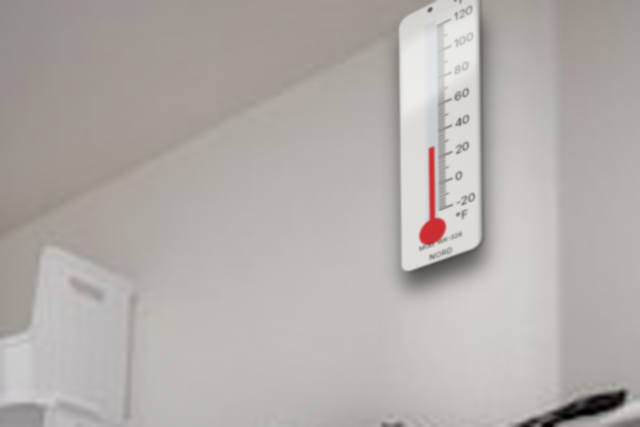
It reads 30 °F
